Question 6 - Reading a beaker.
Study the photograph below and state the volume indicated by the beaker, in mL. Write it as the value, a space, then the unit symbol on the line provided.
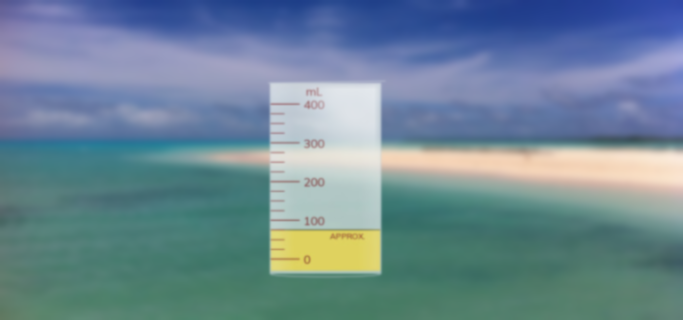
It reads 75 mL
